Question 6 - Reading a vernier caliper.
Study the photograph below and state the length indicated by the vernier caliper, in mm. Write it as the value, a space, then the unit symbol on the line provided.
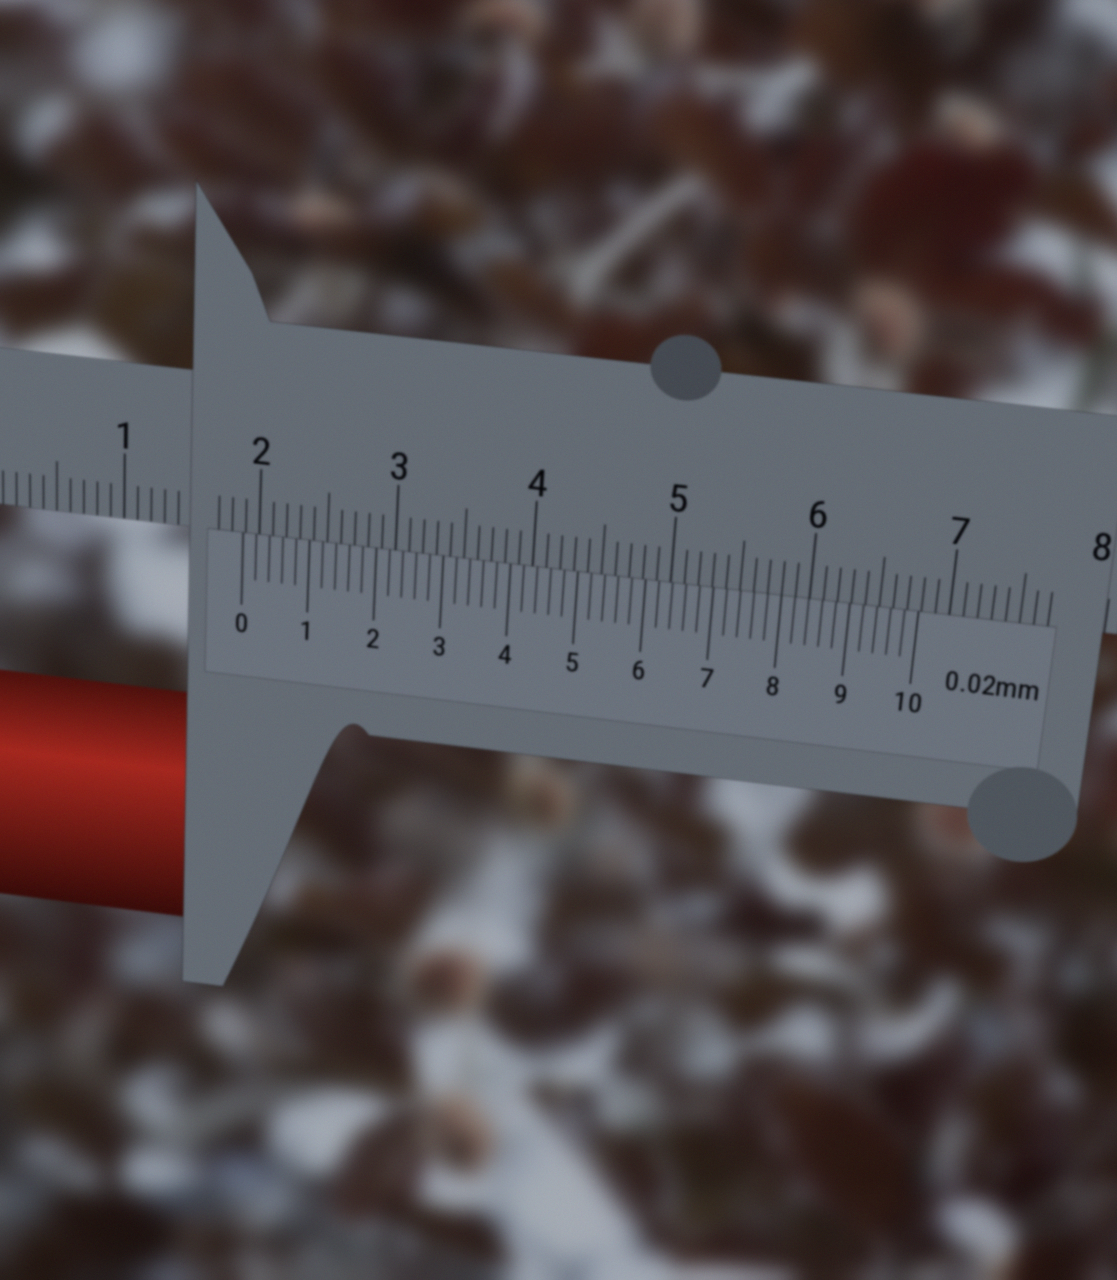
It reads 18.8 mm
